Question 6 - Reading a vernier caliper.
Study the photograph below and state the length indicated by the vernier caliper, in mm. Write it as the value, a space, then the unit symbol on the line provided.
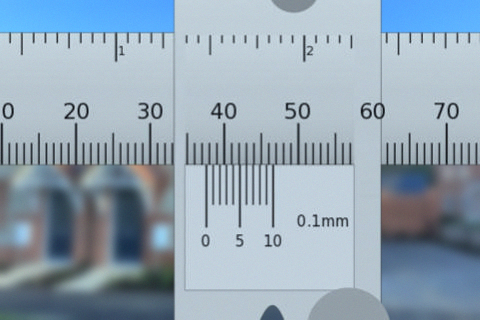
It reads 37.6 mm
